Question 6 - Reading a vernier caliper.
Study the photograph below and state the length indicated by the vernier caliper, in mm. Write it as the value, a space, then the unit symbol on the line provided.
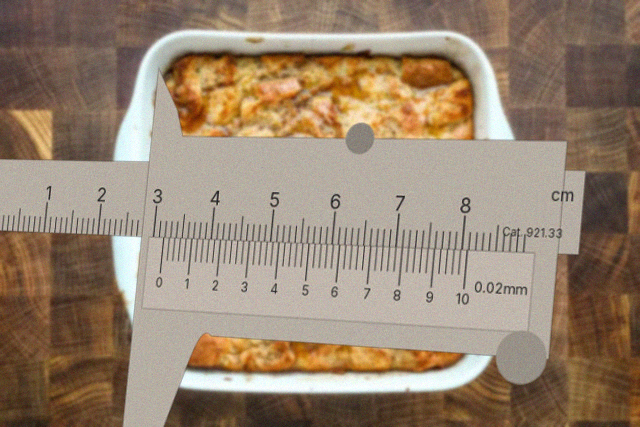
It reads 31.8 mm
